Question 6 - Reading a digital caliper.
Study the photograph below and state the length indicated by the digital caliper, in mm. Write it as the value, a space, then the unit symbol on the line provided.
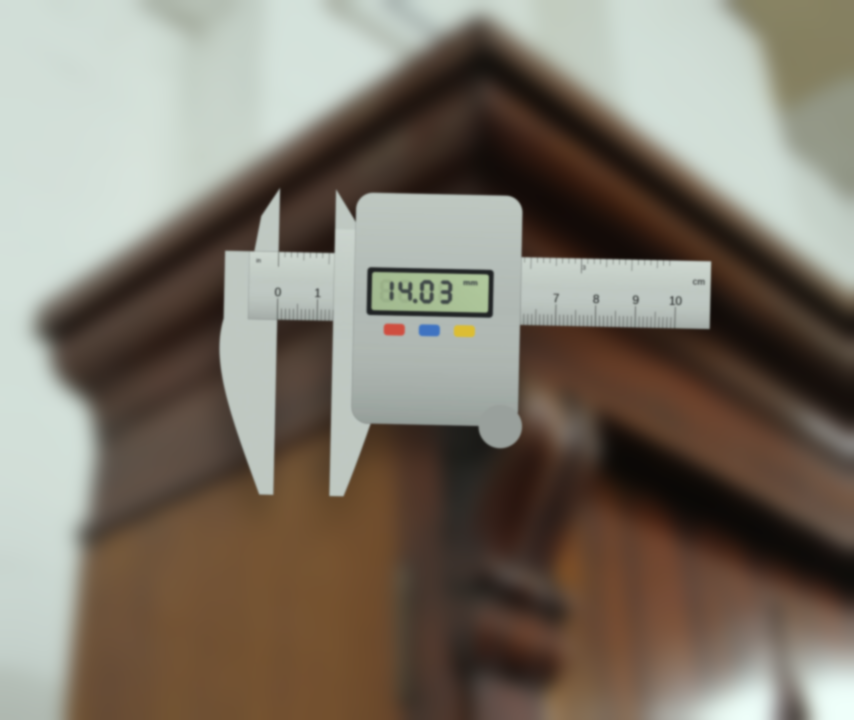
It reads 14.03 mm
